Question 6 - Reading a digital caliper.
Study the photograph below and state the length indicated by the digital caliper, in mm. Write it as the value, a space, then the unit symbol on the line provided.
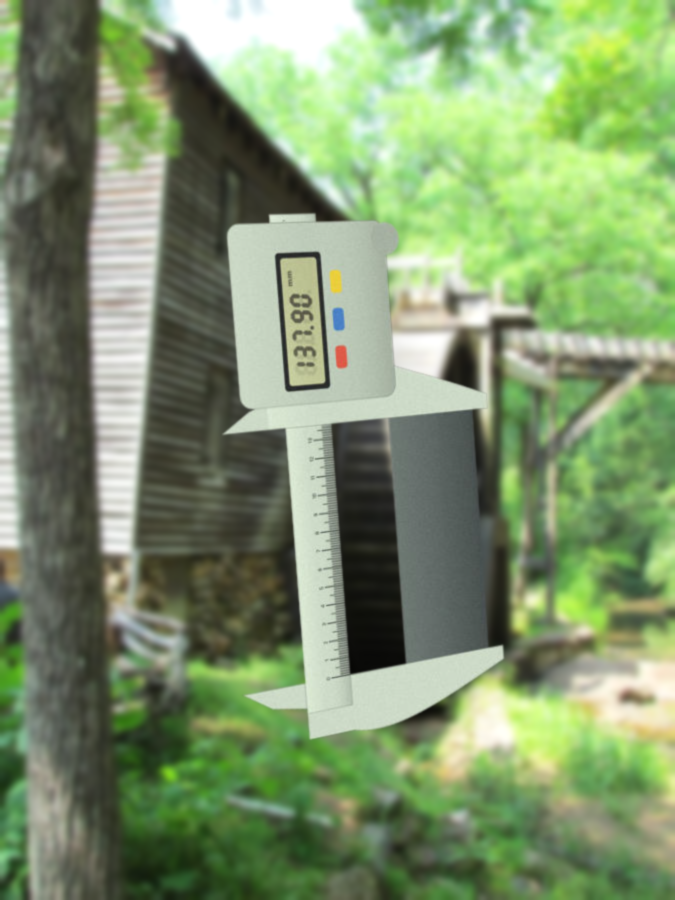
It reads 137.90 mm
